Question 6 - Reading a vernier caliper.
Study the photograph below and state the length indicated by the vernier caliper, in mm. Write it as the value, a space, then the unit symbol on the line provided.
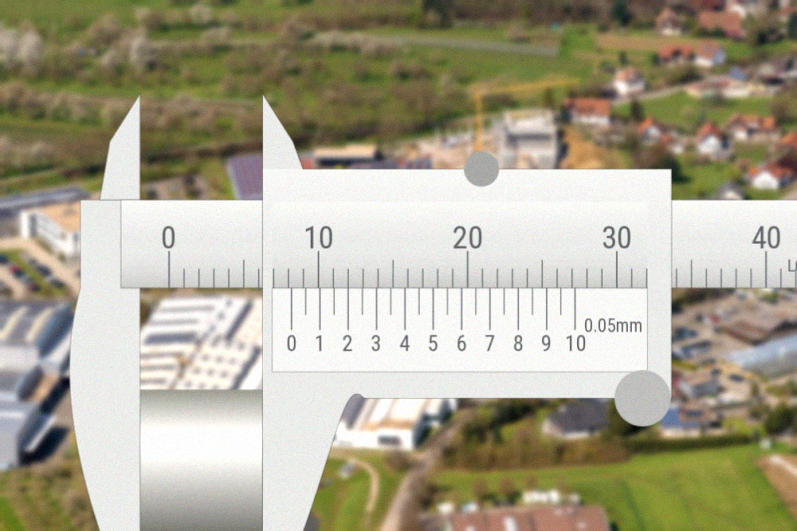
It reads 8.2 mm
